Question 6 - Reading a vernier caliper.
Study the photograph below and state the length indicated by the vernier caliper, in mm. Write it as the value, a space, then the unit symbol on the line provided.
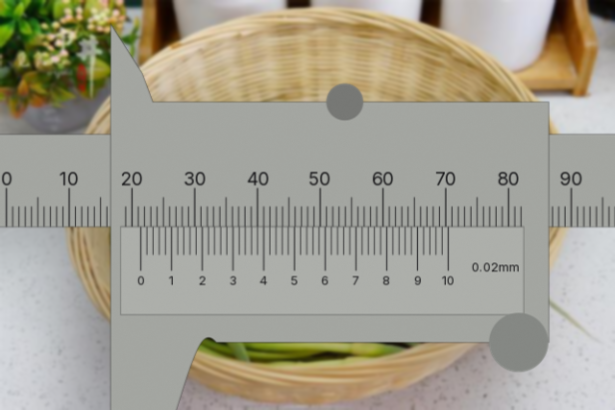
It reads 21.4 mm
